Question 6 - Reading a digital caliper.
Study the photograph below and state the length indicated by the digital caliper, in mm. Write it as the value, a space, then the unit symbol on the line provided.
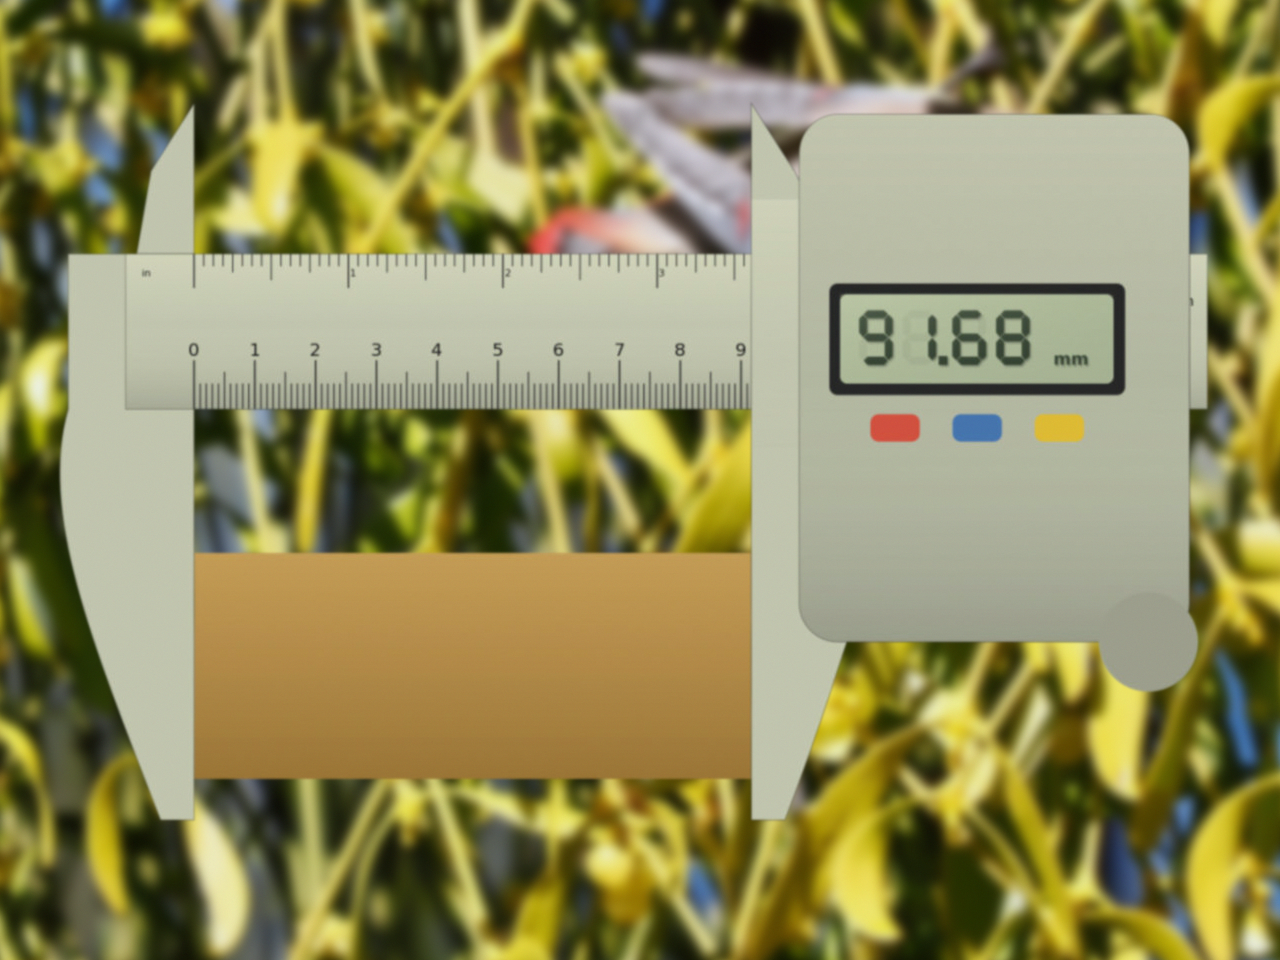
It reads 91.68 mm
